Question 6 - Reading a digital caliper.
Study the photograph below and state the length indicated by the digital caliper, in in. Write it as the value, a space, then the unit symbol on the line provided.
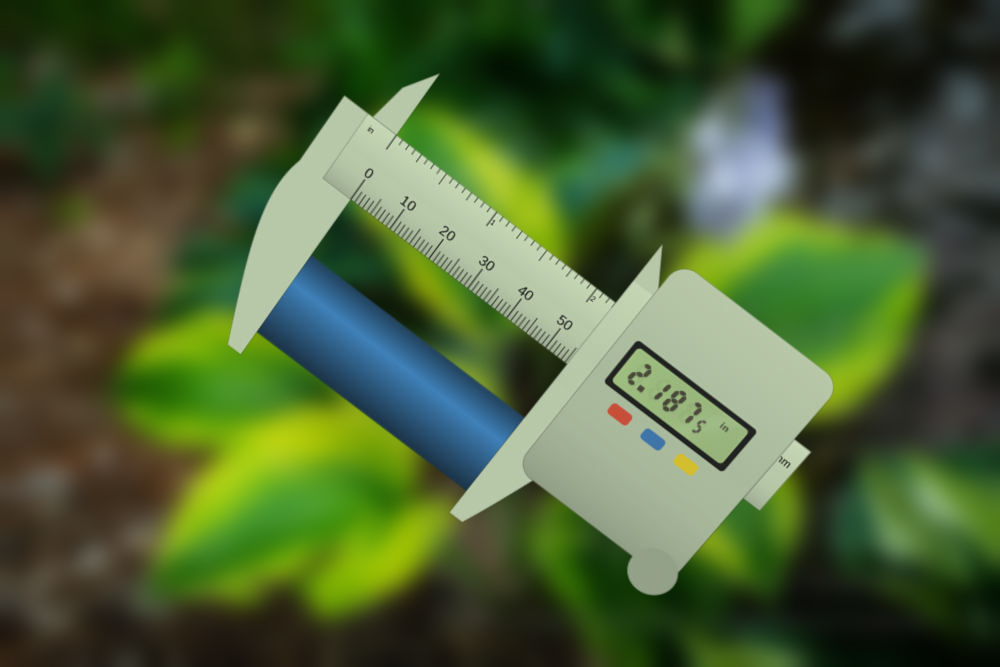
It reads 2.1875 in
